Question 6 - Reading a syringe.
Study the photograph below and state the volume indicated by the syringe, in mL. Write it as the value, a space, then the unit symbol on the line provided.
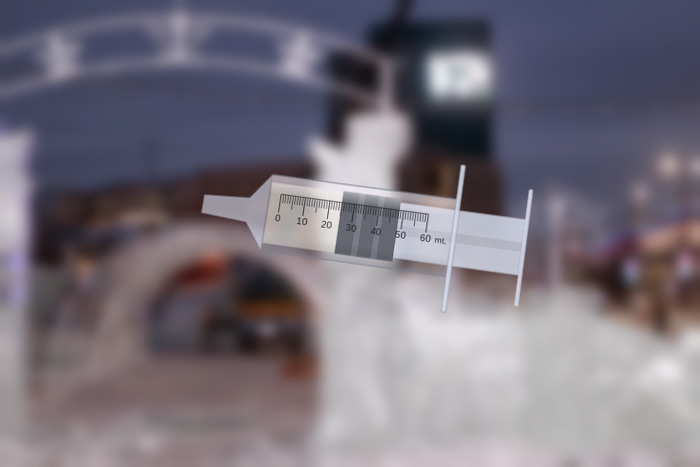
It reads 25 mL
